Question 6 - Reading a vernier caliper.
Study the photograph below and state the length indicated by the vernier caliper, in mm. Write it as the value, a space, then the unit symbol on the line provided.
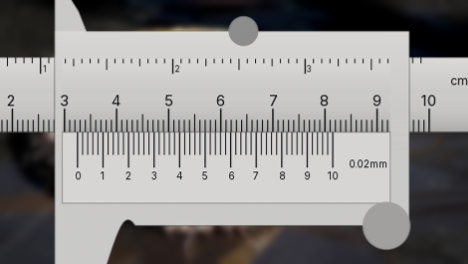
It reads 32.5 mm
